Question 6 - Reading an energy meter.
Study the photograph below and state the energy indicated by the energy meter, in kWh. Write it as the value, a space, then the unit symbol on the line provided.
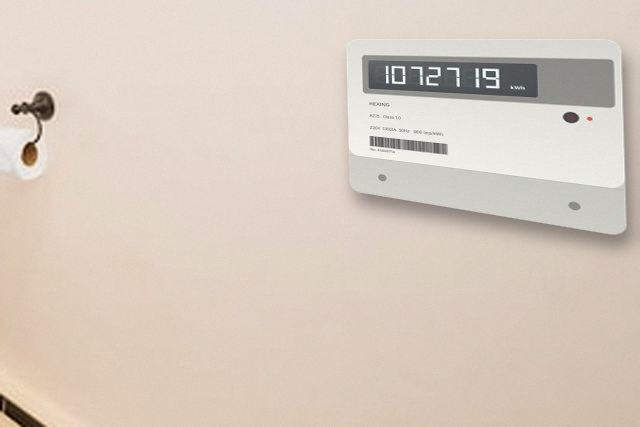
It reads 1072719 kWh
